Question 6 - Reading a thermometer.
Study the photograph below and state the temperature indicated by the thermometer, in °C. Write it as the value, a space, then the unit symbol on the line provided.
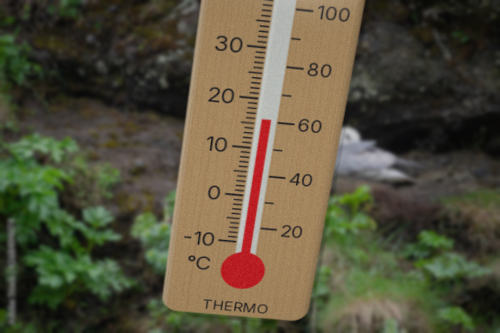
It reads 16 °C
